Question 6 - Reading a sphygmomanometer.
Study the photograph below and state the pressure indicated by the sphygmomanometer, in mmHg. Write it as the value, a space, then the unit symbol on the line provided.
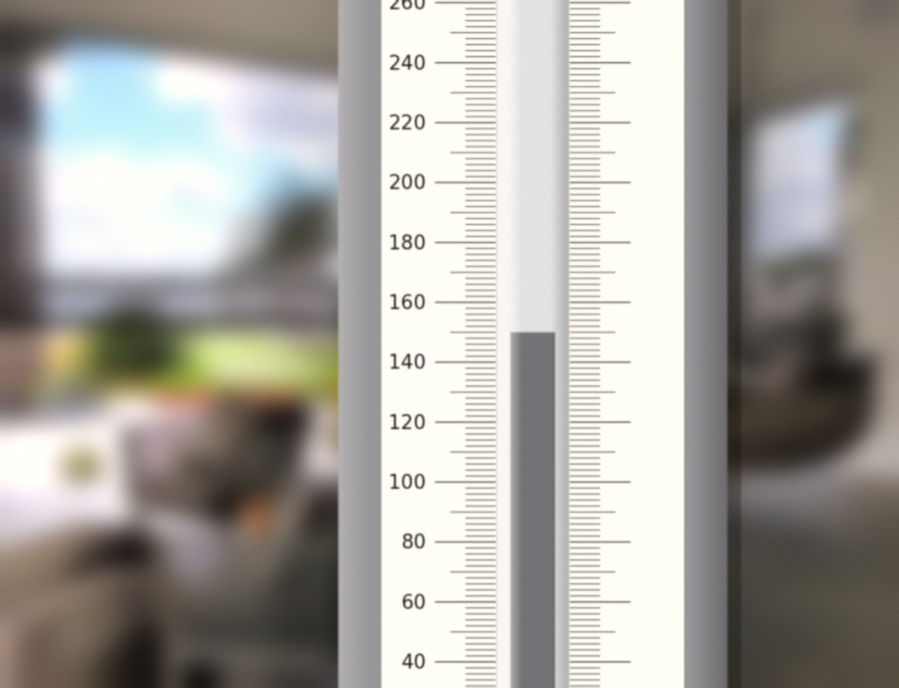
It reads 150 mmHg
